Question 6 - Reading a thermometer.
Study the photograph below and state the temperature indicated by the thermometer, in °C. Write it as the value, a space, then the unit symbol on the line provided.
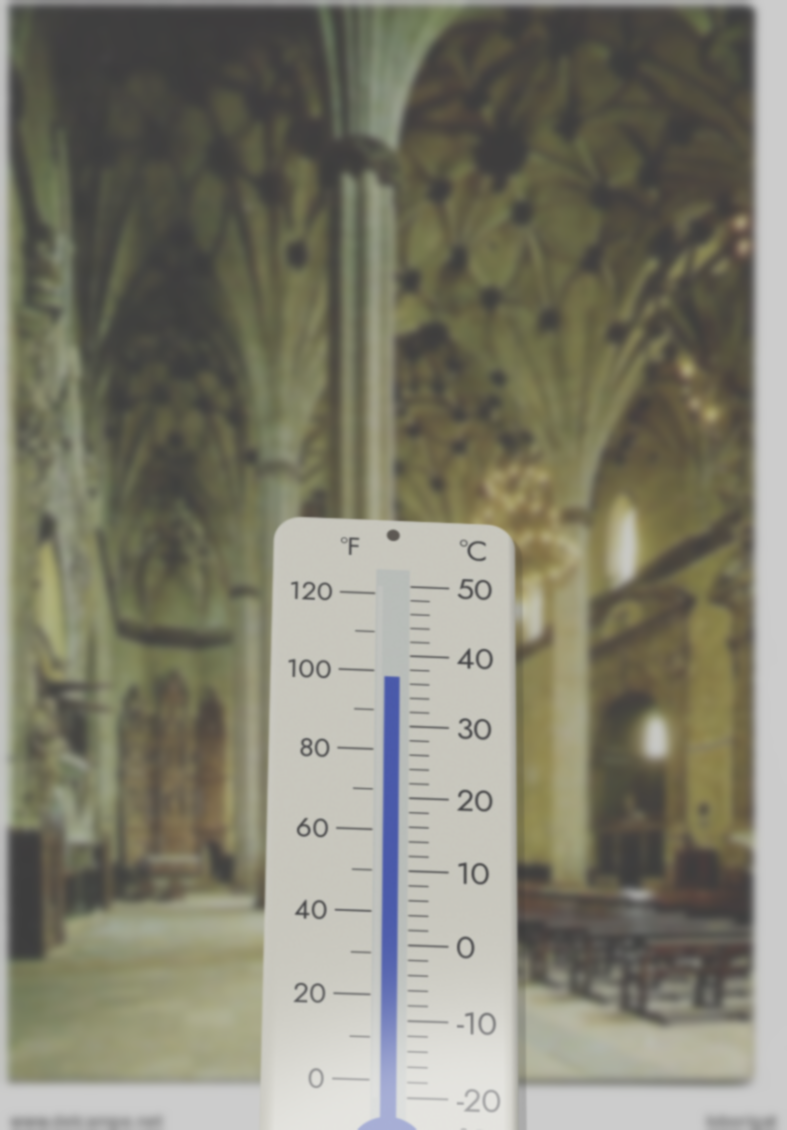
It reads 37 °C
